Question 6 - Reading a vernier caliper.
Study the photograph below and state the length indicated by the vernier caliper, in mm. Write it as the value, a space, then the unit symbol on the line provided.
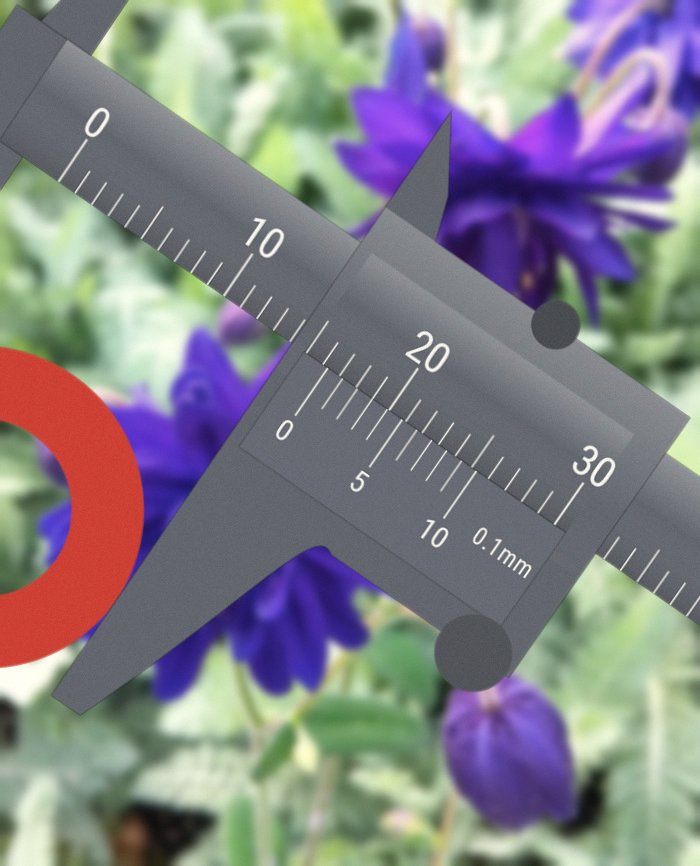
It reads 16.3 mm
